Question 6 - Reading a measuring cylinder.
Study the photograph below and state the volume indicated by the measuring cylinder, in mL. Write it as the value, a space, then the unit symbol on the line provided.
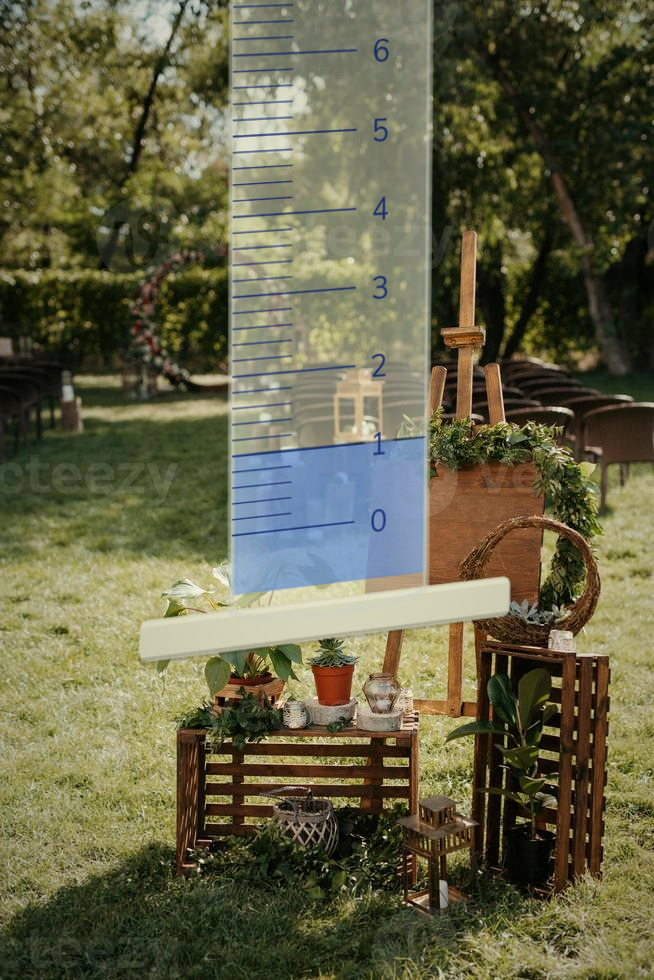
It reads 1 mL
